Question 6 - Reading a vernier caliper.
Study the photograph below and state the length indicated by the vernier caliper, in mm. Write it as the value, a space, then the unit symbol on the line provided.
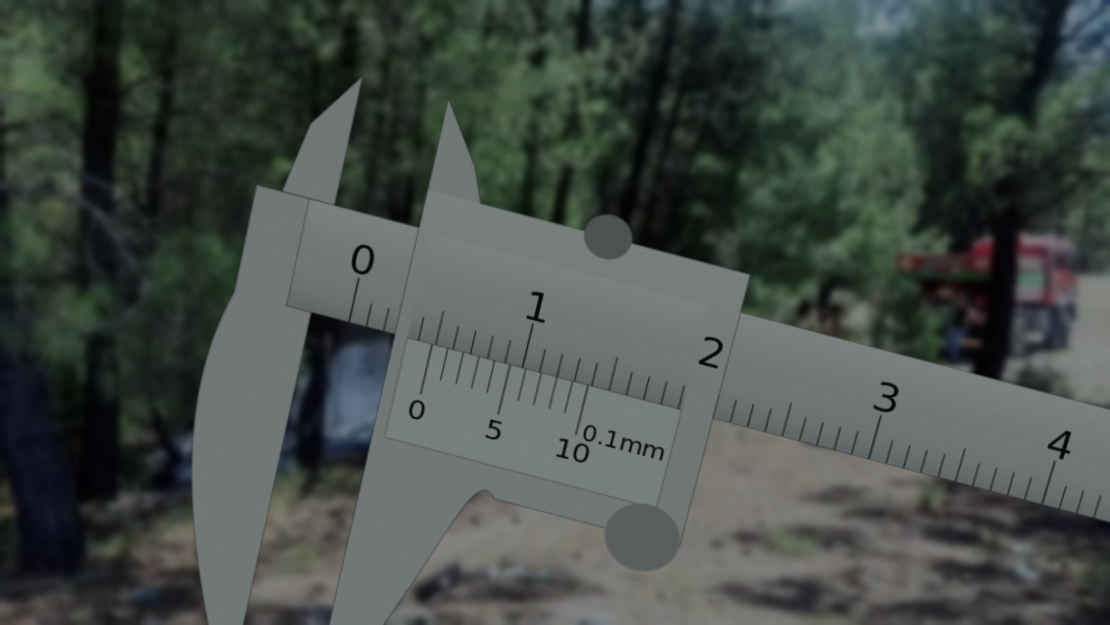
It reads 4.8 mm
